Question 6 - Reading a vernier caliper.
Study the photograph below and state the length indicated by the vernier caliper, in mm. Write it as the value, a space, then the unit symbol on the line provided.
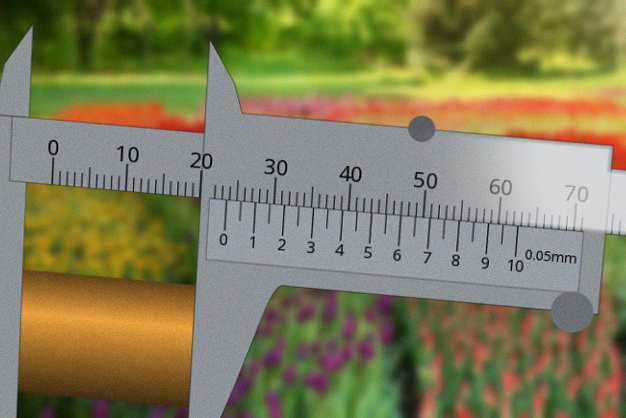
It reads 23.6 mm
